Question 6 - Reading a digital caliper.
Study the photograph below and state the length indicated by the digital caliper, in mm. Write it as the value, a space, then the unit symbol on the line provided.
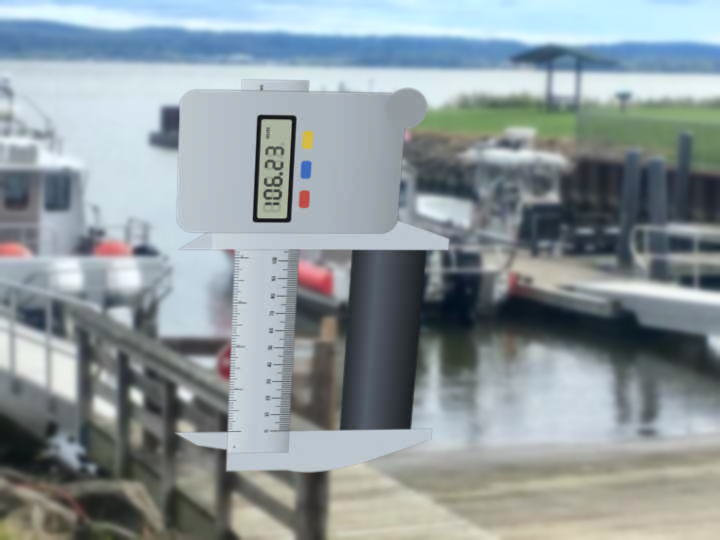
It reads 106.23 mm
